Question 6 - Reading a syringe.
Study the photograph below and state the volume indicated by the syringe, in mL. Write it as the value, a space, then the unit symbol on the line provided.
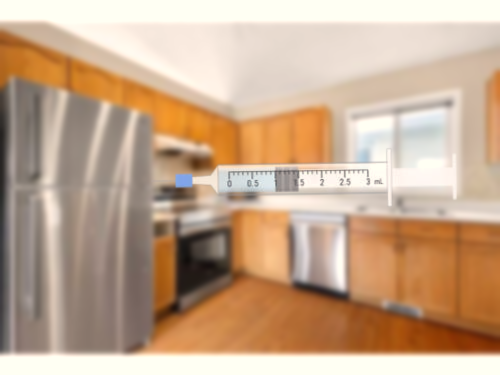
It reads 1 mL
